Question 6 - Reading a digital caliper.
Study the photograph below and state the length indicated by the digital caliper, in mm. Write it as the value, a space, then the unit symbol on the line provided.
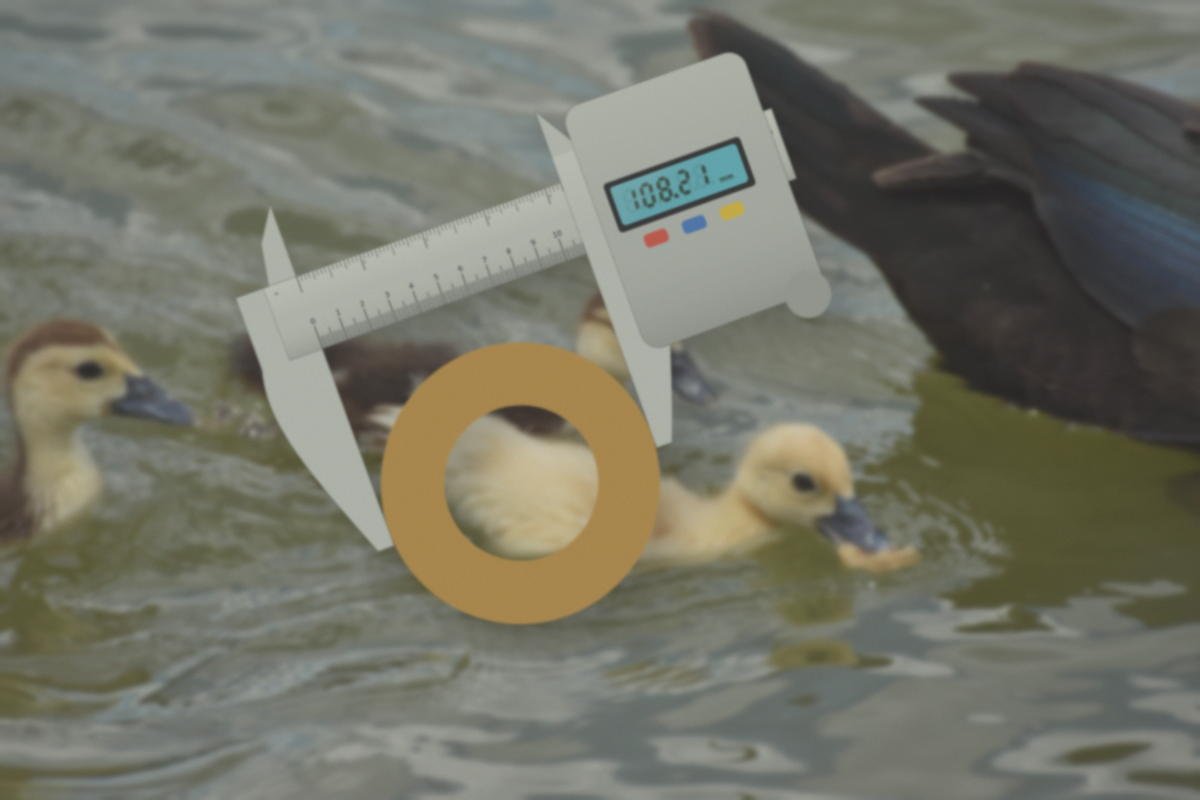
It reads 108.21 mm
